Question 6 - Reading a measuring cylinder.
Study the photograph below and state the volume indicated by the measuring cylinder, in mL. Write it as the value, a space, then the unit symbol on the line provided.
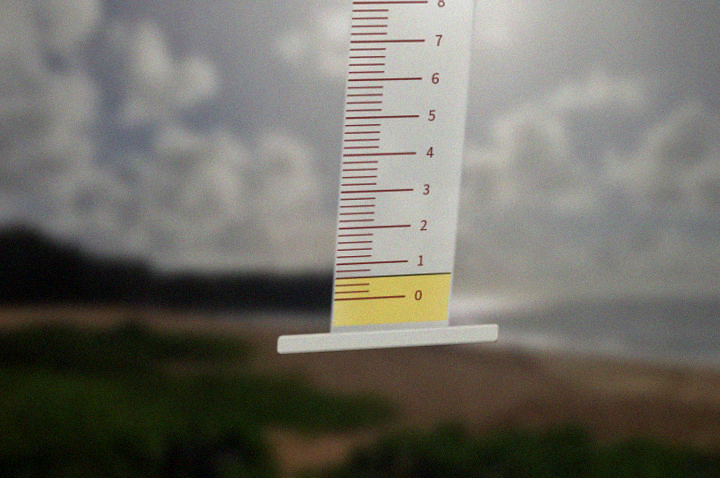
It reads 0.6 mL
